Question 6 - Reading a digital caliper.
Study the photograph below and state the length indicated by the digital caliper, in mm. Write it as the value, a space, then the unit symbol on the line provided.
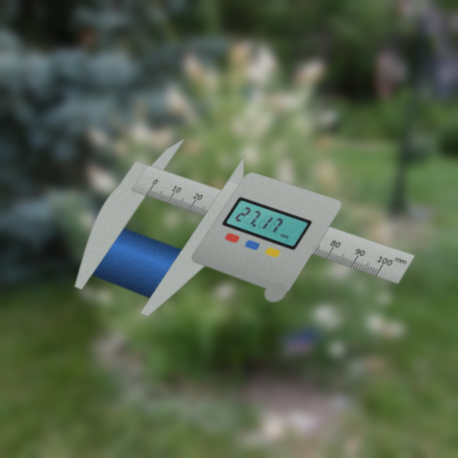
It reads 27.17 mm
